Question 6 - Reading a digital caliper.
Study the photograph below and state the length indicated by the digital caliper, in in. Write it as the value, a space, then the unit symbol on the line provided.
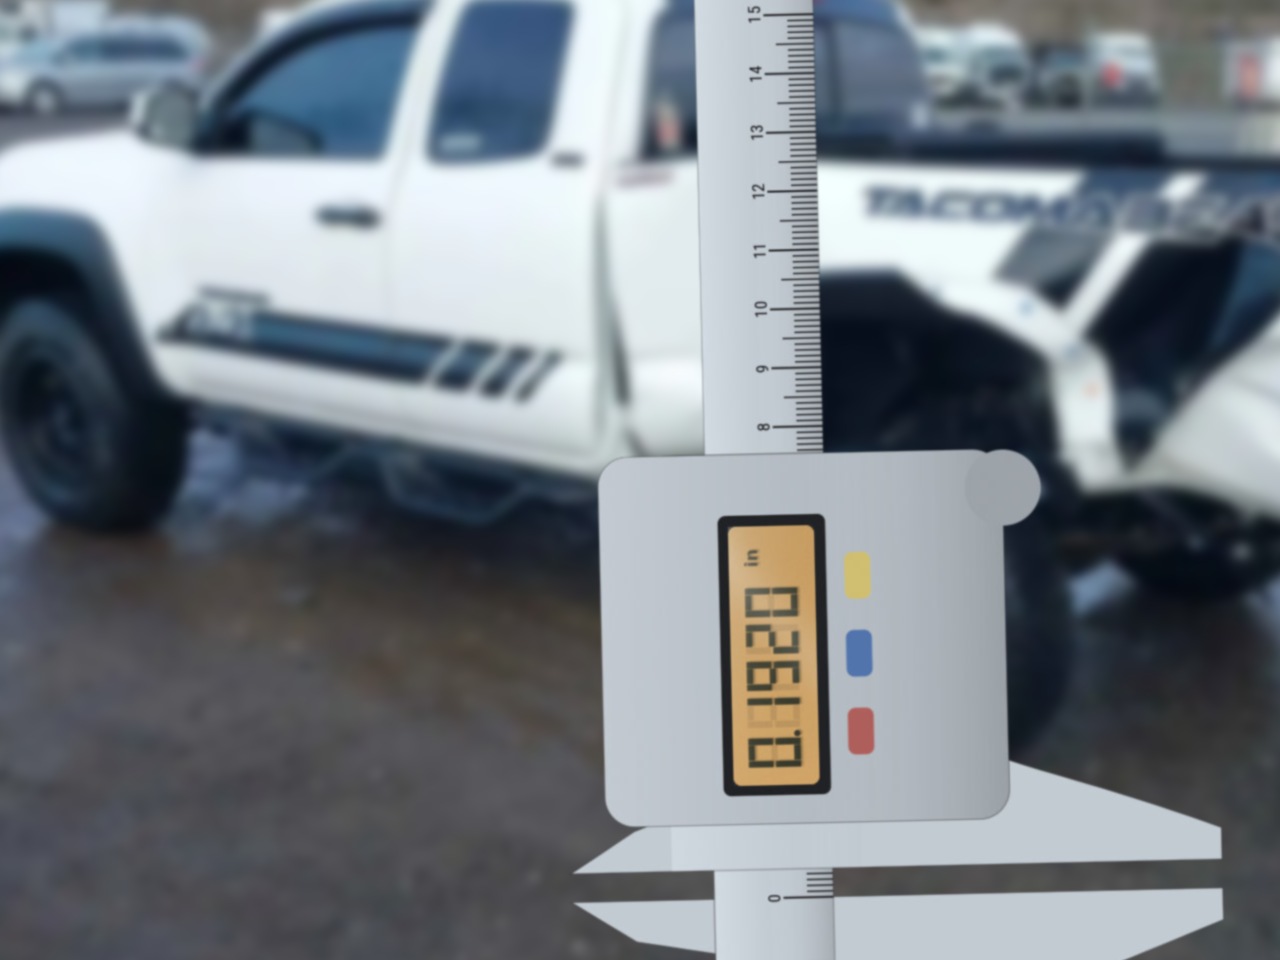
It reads 0.1920 in
